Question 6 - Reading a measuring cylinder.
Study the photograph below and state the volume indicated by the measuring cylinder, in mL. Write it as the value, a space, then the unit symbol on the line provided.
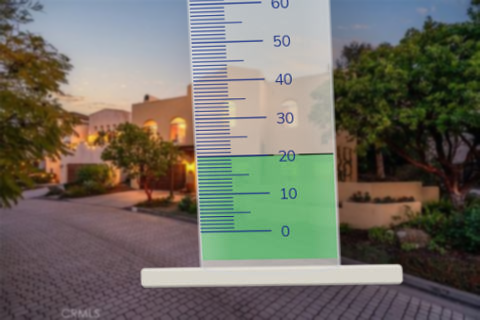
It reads 20 mL
